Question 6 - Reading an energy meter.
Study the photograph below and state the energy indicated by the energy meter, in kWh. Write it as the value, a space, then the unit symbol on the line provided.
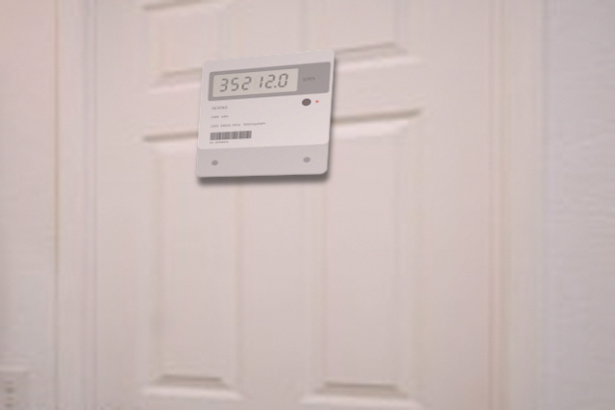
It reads 35212.0 kWh
